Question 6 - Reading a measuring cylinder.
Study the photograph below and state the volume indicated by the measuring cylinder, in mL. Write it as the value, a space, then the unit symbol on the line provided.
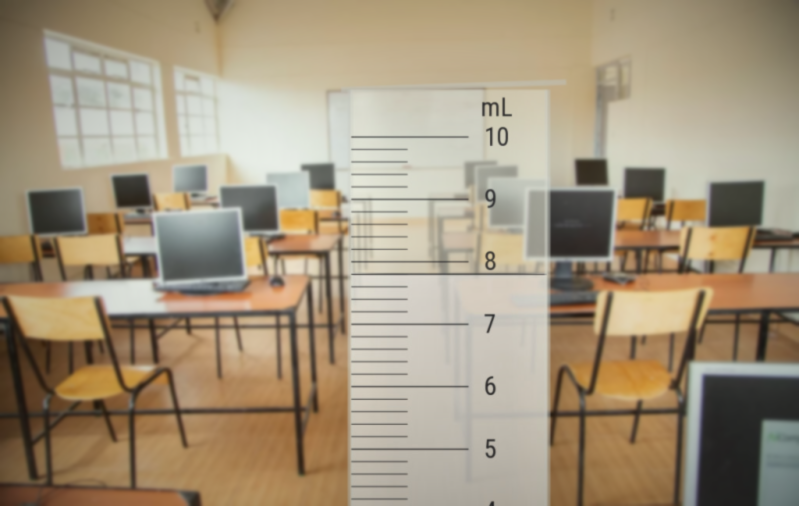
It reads 7.8 mL
